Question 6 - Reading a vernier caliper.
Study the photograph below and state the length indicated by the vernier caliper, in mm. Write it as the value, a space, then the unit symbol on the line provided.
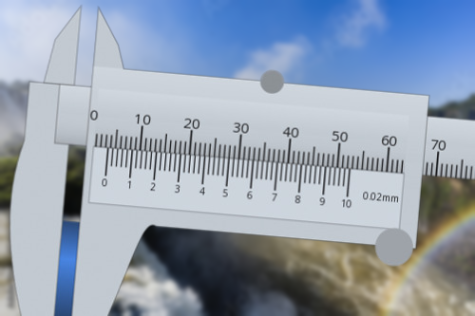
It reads 3.5 mm
